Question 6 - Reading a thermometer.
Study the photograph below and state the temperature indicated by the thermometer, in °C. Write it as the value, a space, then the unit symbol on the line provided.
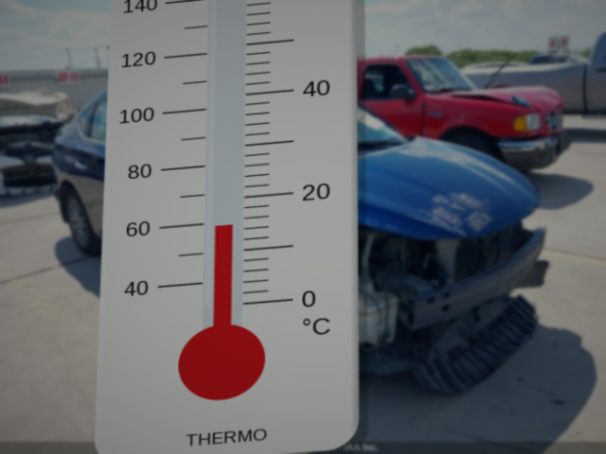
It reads 15 °C
